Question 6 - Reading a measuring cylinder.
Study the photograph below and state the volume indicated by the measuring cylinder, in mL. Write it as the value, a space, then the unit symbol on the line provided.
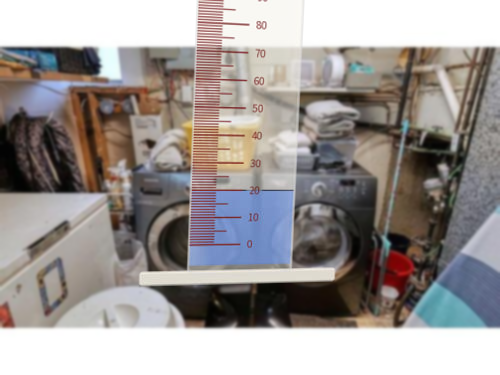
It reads 20 mL
